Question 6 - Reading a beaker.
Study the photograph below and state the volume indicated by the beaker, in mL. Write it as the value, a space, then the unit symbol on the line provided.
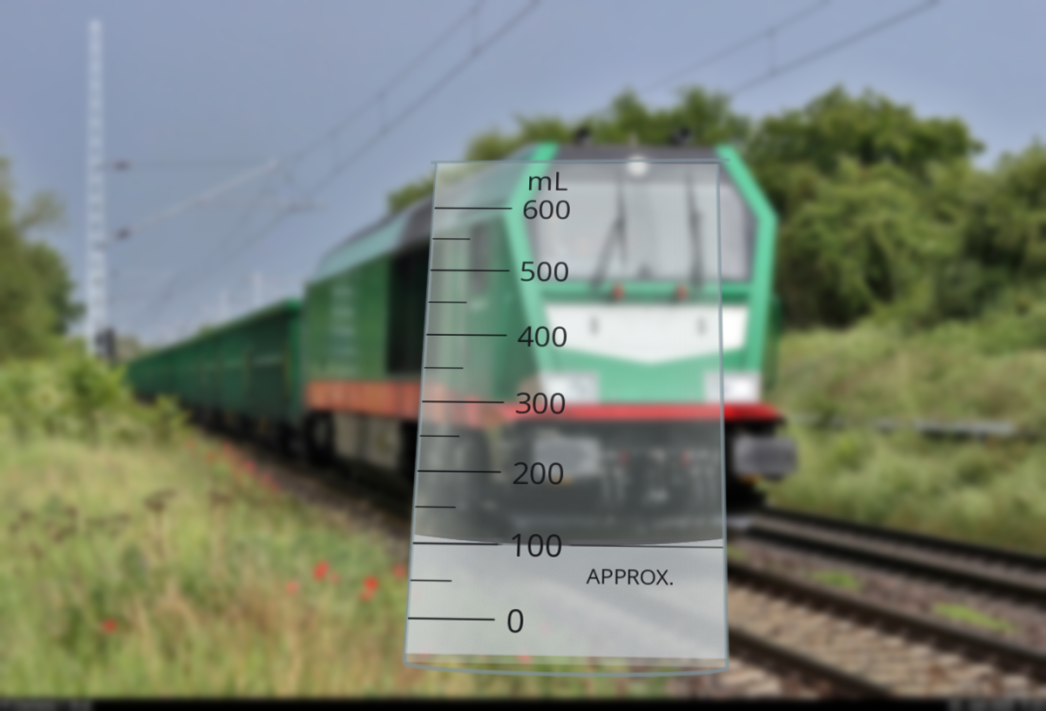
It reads 100 mL
